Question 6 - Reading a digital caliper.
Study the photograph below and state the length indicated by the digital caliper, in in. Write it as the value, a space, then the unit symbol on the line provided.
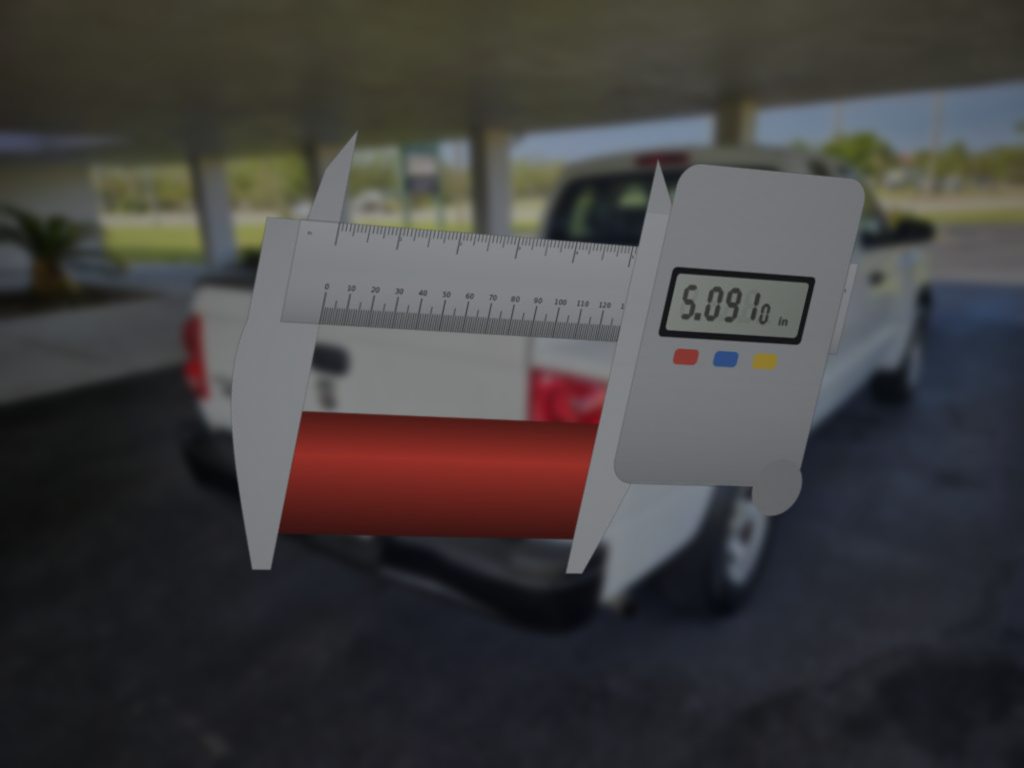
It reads 5.0910 in
